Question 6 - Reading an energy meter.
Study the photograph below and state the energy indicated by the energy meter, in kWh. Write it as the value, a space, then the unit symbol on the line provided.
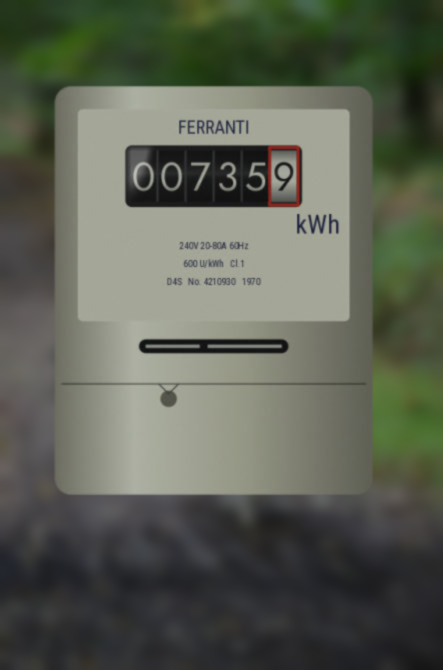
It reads 735.9 kWh
